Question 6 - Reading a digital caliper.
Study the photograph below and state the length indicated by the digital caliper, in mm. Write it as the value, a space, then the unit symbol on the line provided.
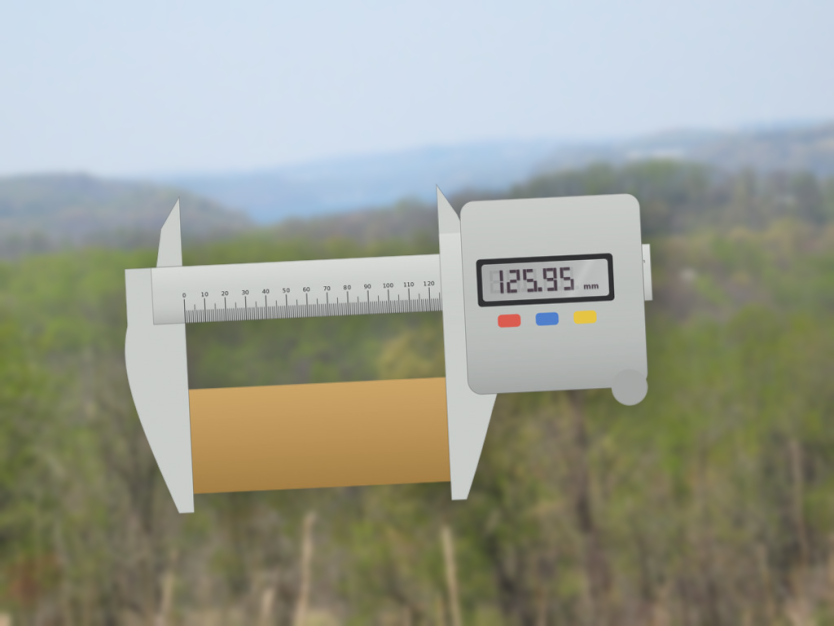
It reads 125.95 mm
